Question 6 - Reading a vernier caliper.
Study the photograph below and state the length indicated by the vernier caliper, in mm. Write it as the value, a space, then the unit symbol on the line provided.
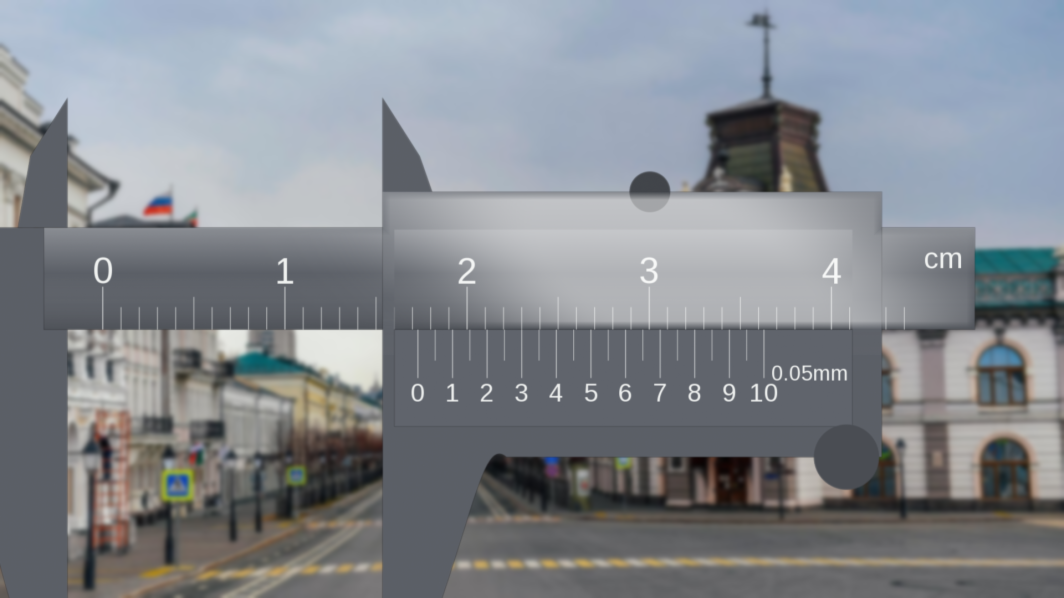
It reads 17.3 mm
